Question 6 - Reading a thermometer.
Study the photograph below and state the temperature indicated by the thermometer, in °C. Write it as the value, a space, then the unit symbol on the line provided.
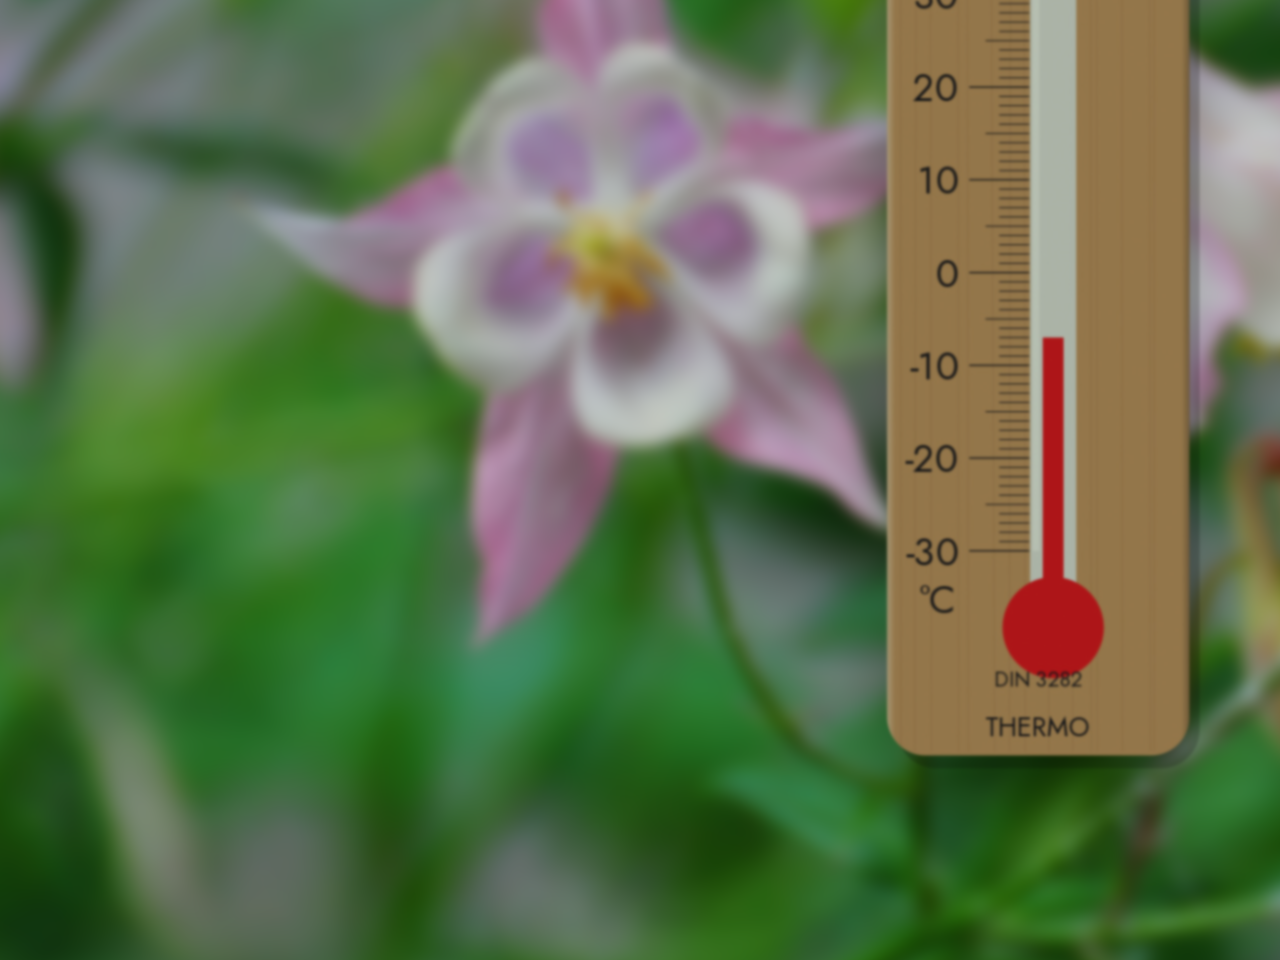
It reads -7 °C
